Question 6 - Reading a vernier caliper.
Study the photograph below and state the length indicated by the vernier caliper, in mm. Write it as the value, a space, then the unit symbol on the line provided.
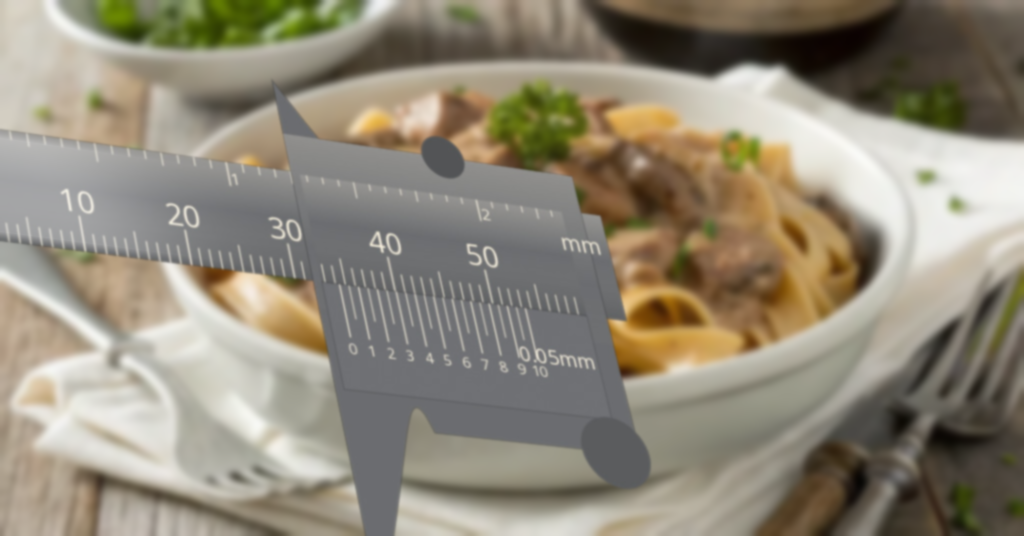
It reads 34.4 mm
